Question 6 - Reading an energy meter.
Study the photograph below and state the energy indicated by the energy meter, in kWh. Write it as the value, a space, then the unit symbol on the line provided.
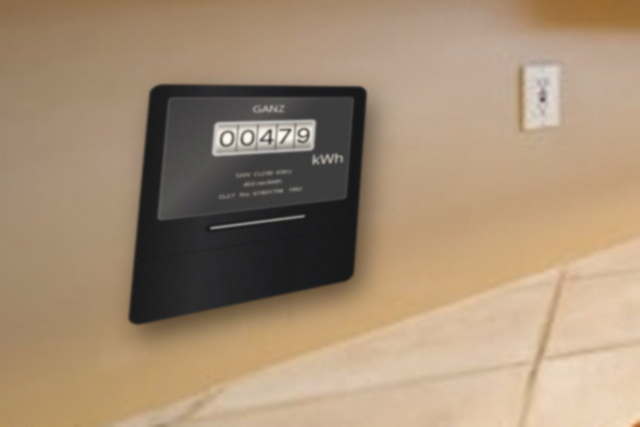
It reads 479 kWh
